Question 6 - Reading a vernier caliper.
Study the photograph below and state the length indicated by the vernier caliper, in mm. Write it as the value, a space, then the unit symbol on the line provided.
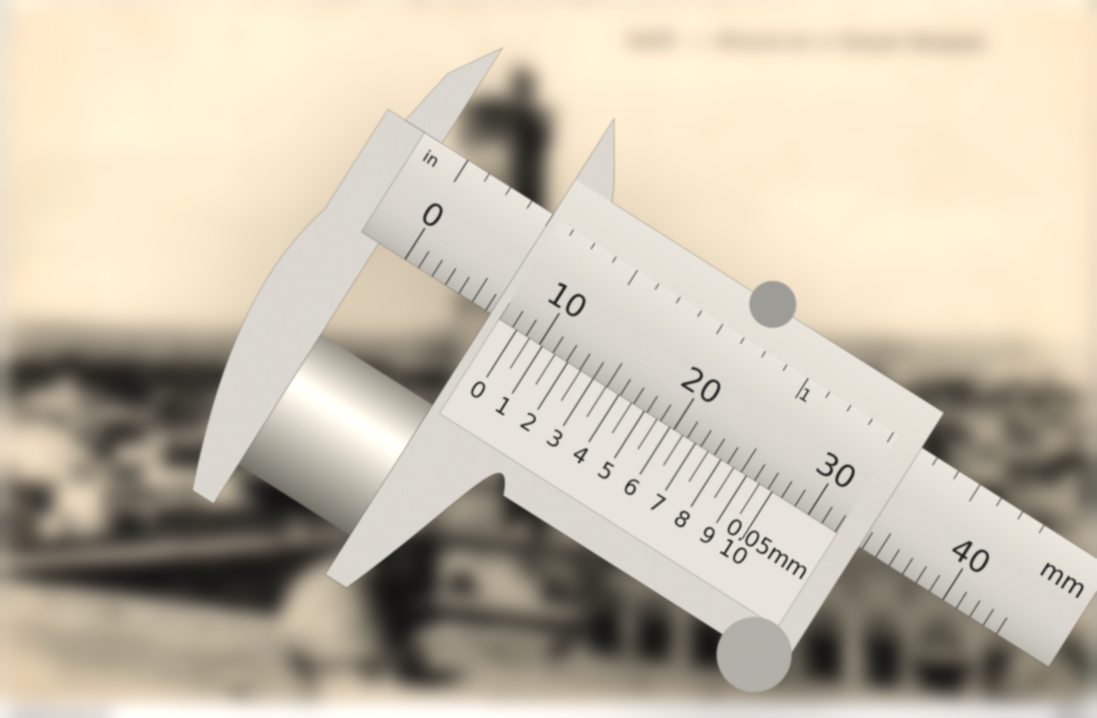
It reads 8.3 mm
